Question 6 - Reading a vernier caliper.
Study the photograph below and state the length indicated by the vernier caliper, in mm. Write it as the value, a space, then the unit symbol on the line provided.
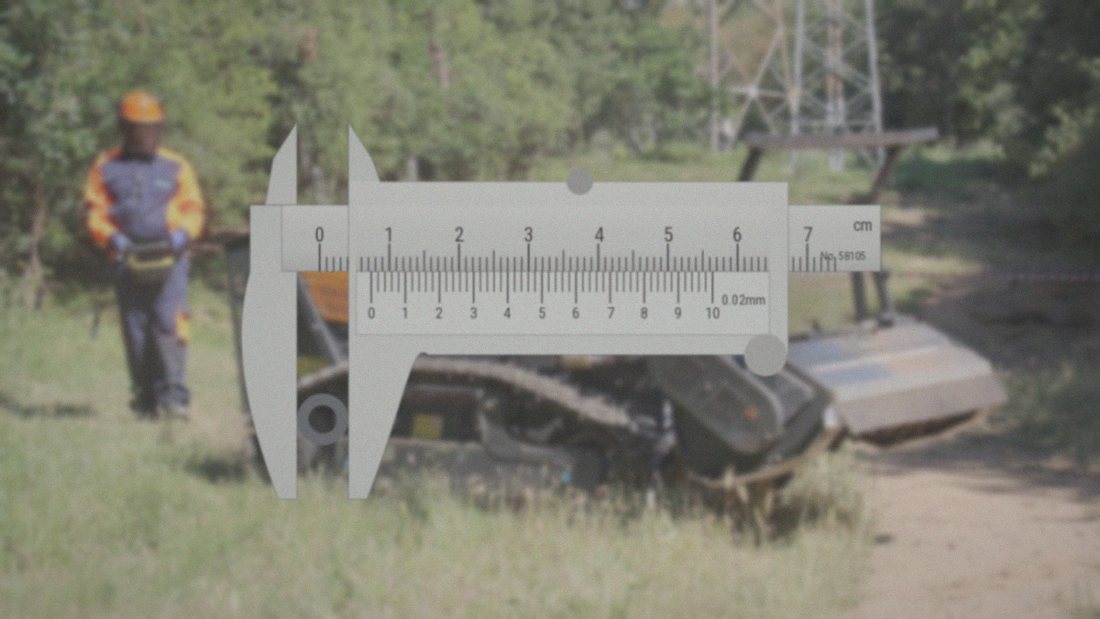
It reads 7.4 mm
